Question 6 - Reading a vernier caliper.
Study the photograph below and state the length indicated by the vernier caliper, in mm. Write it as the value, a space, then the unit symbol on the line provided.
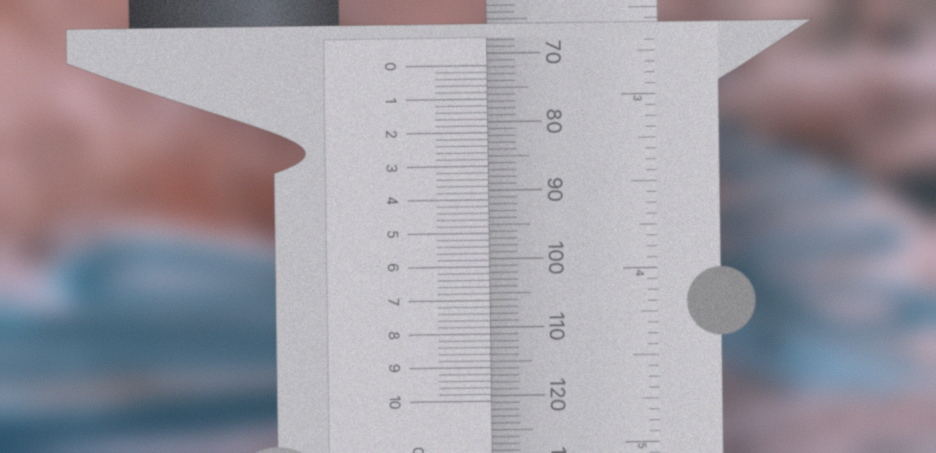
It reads 71.8 mm
